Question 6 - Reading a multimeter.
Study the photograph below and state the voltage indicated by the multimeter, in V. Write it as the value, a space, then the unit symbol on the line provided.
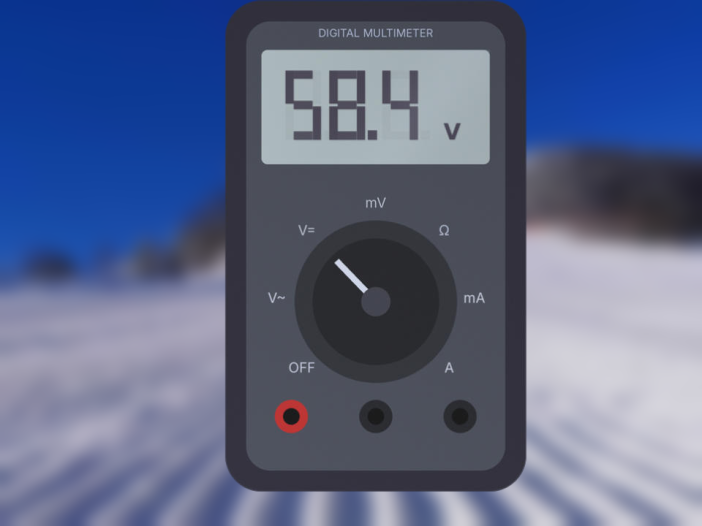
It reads 58.4 V
